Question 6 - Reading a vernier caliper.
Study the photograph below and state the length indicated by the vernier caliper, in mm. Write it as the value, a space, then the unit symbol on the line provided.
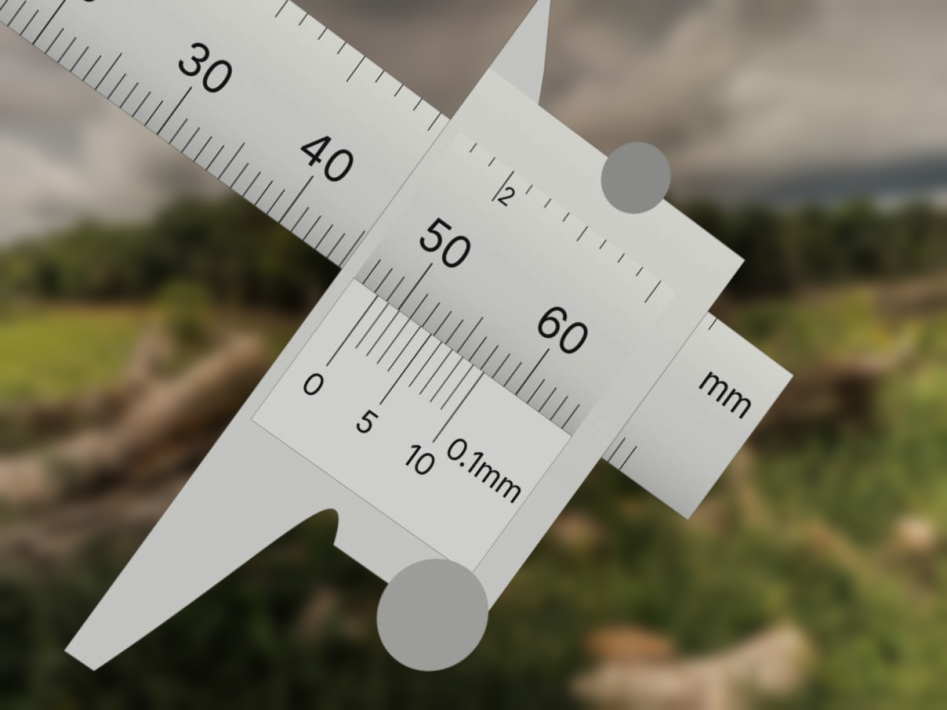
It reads 48.3 mm
